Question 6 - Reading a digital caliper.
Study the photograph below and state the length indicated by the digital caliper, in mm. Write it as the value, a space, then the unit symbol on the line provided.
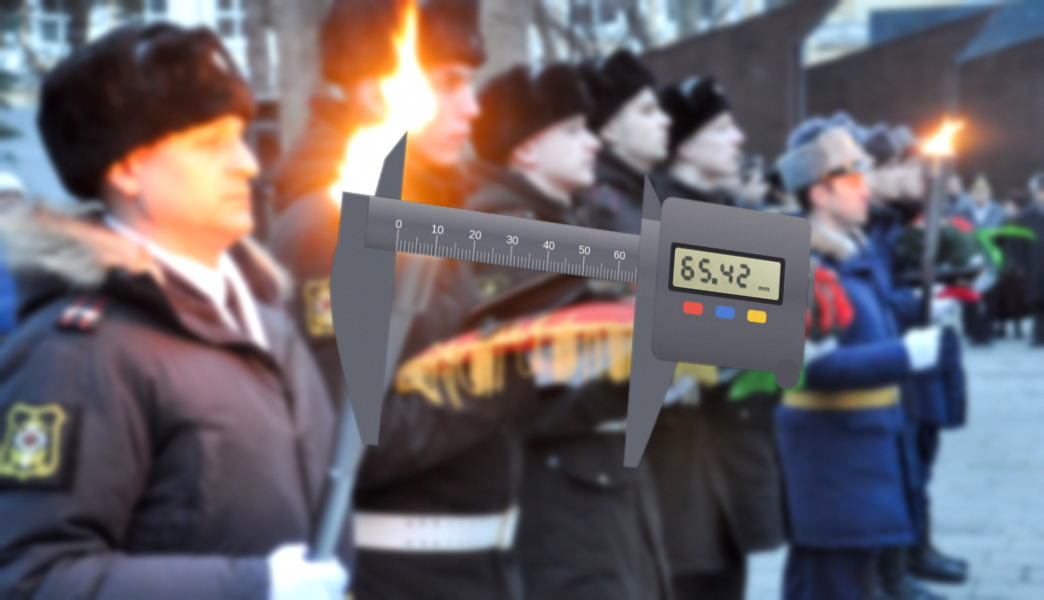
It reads 65.42 mm
